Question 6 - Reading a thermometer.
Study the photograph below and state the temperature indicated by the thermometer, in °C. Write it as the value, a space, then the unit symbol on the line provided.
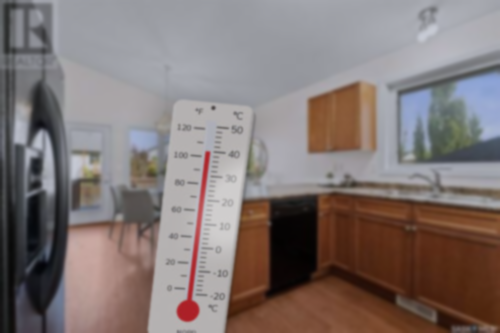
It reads 40 °C
